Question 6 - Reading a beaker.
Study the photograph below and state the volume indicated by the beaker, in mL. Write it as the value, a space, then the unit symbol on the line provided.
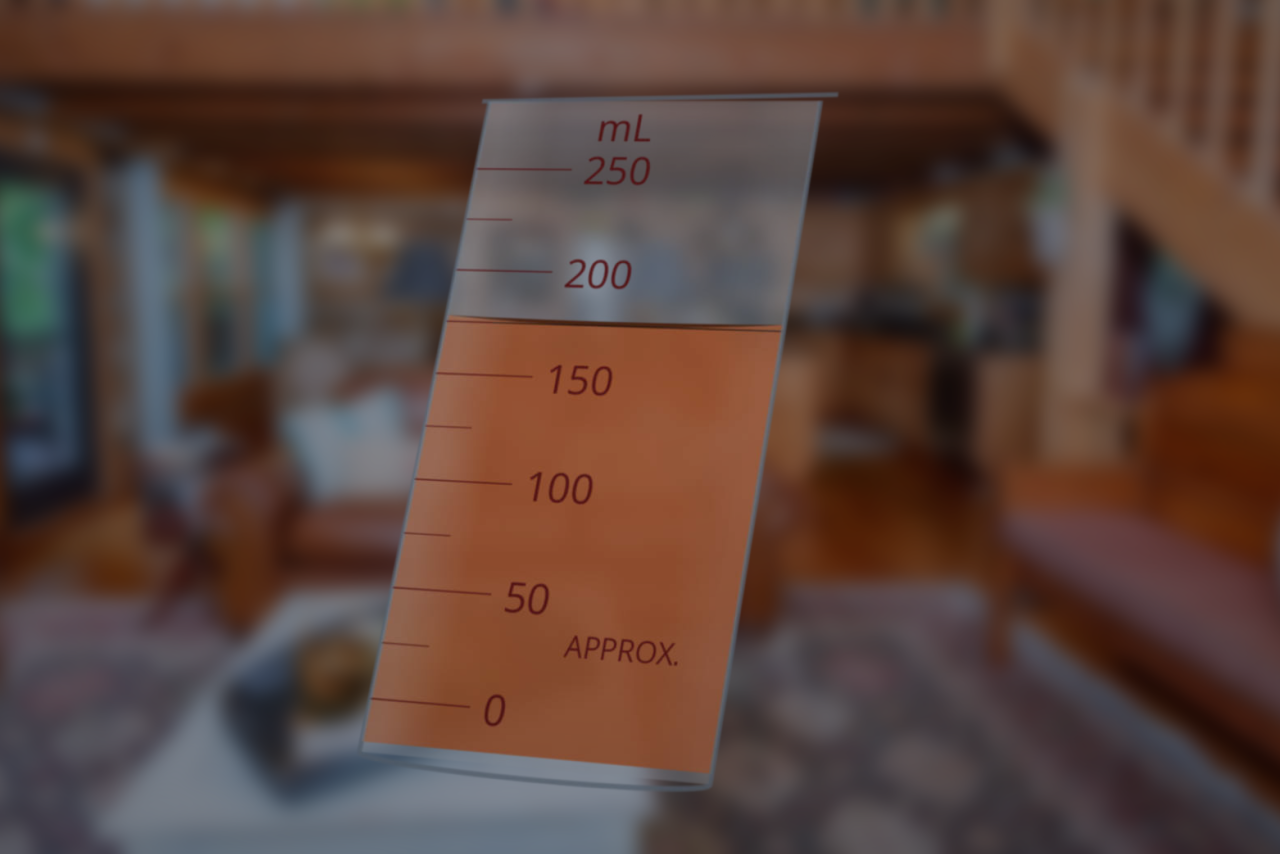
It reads 175 mL
